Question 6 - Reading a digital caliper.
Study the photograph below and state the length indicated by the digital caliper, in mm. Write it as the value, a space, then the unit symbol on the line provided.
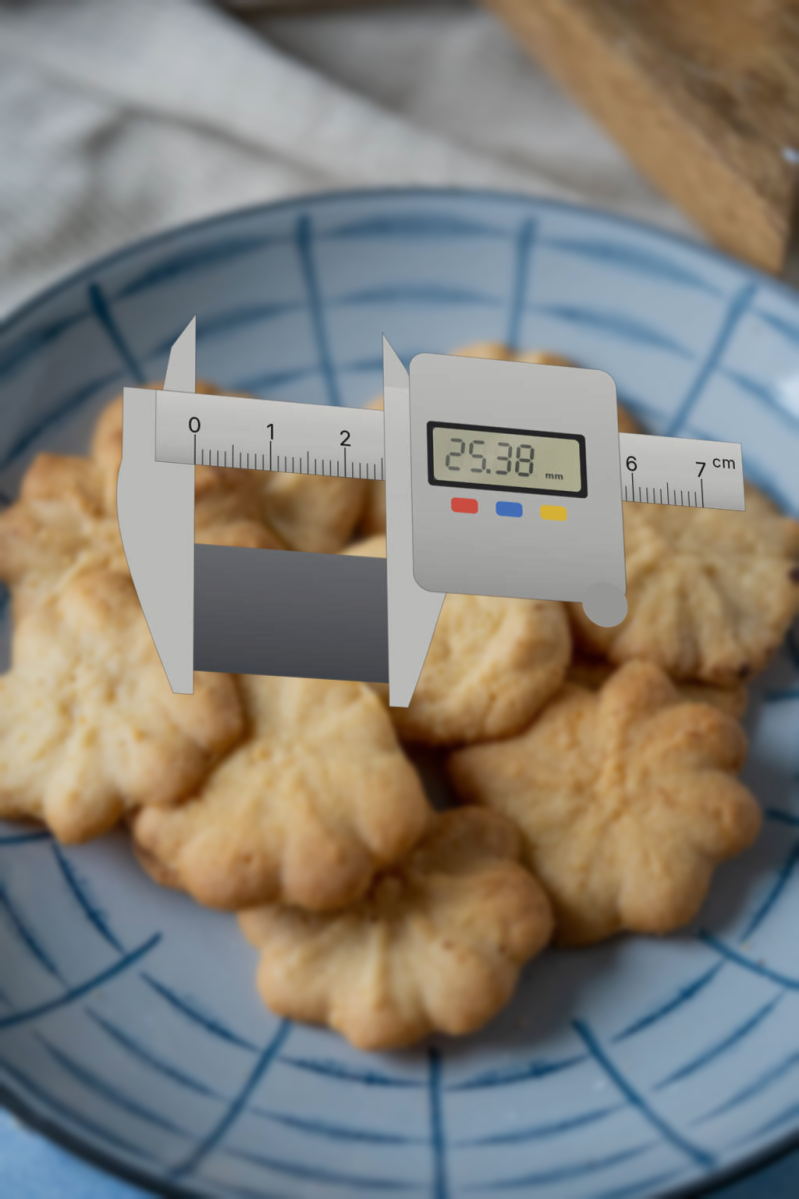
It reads 25.38 mm
